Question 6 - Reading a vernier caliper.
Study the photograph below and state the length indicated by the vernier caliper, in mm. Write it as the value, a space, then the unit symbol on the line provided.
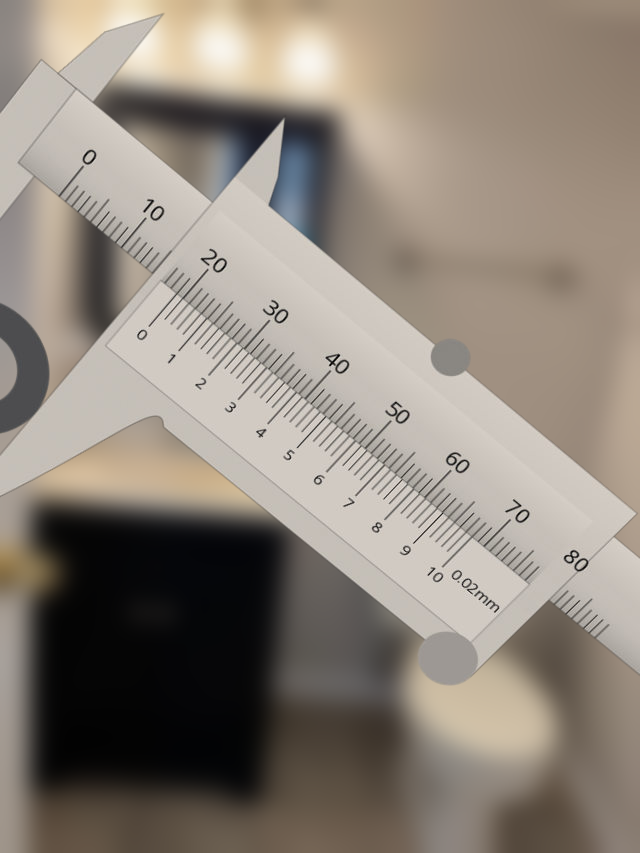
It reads 19.0 mm
